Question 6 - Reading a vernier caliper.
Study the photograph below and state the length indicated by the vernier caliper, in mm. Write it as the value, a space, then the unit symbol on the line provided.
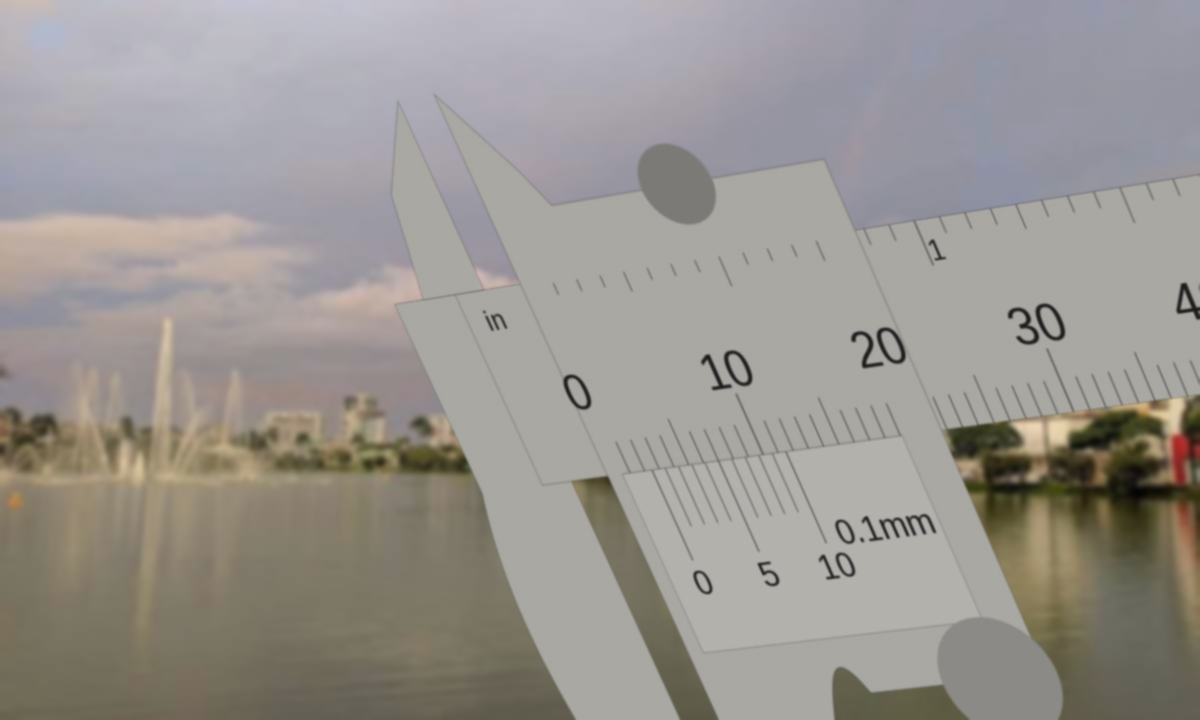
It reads 2.5 mm
